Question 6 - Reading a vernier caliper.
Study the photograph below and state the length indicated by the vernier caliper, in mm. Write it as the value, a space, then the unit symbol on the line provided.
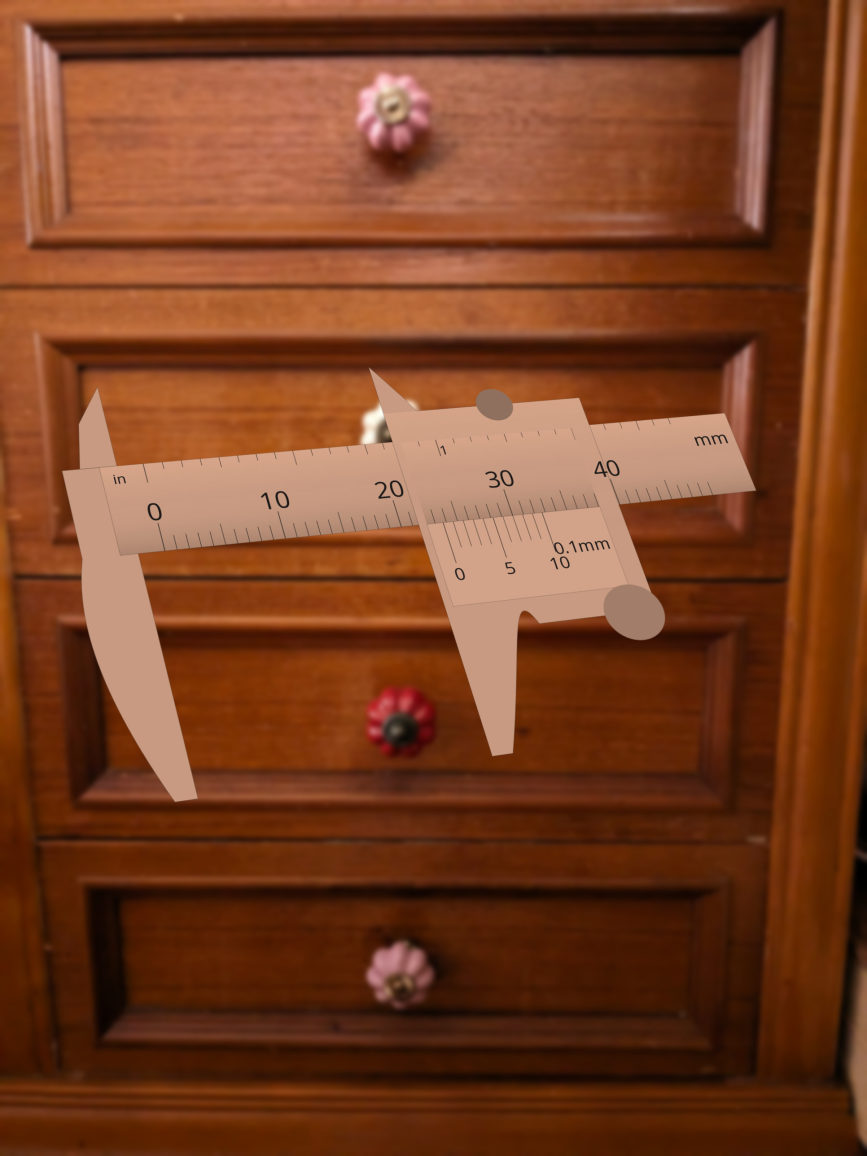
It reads 23.7 mm
